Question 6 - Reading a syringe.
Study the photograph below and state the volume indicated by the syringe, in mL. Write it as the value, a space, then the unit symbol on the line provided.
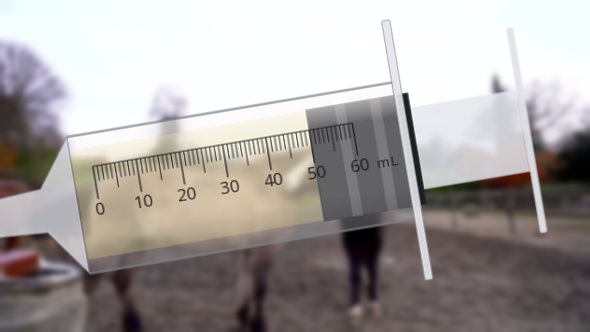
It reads 50 mL
